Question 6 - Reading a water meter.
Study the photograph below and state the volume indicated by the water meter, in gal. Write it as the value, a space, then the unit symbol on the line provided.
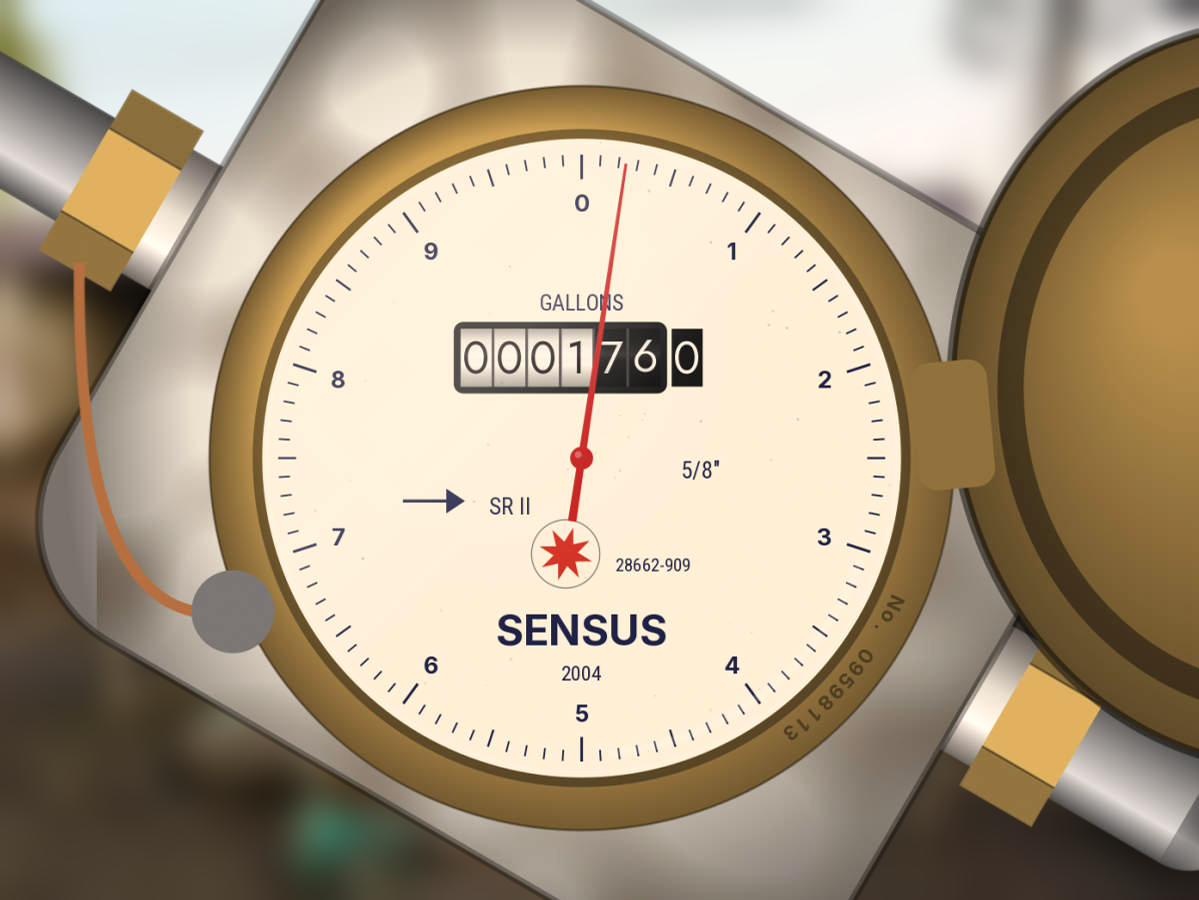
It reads 1760.2 gal
